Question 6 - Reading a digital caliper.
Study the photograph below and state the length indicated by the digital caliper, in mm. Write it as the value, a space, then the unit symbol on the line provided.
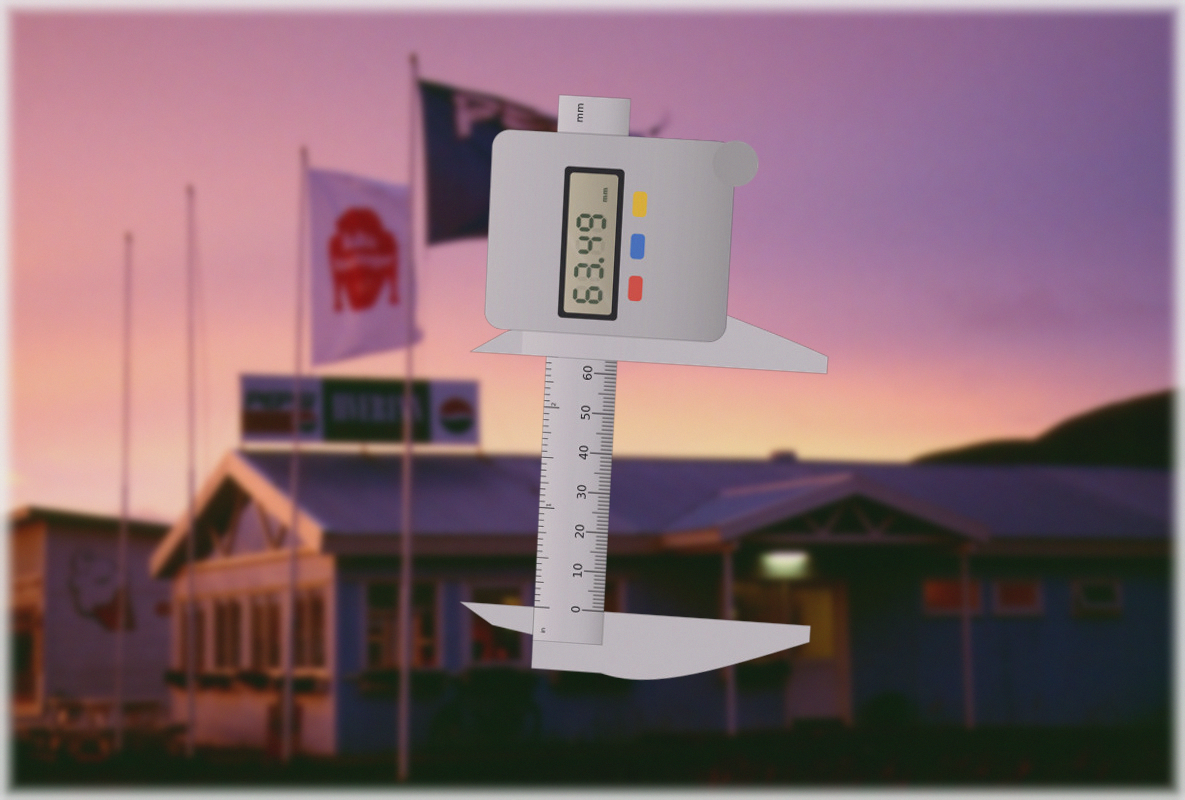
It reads 63.49 mm
